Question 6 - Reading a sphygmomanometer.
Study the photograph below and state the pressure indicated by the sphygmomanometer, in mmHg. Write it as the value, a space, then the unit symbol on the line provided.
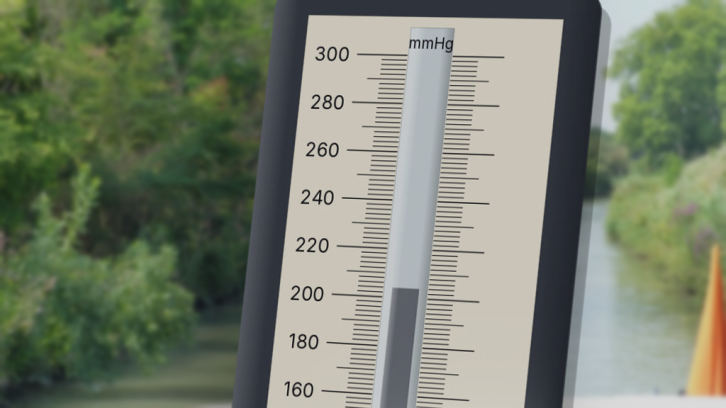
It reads 204 mmHg
